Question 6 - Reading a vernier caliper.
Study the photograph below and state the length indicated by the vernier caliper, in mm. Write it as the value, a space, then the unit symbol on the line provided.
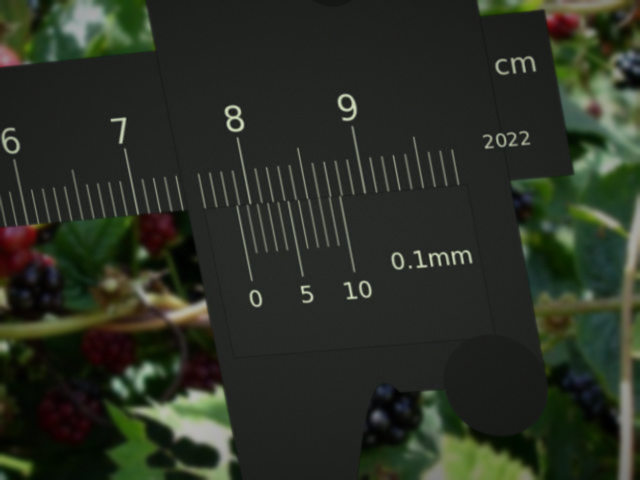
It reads 78.8 mm
